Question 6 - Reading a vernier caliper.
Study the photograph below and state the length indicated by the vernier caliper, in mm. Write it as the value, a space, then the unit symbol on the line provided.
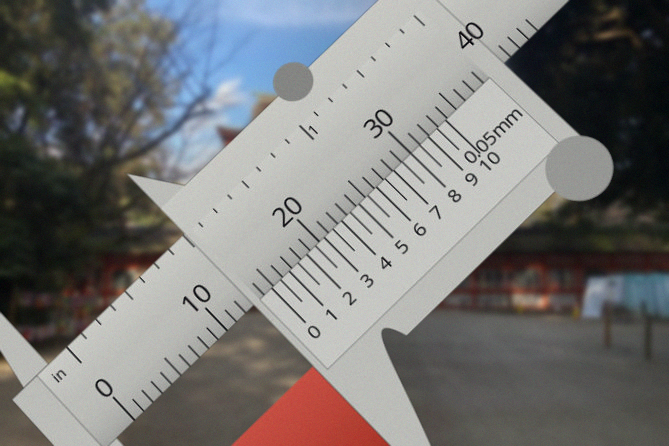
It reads 14.8 mm
